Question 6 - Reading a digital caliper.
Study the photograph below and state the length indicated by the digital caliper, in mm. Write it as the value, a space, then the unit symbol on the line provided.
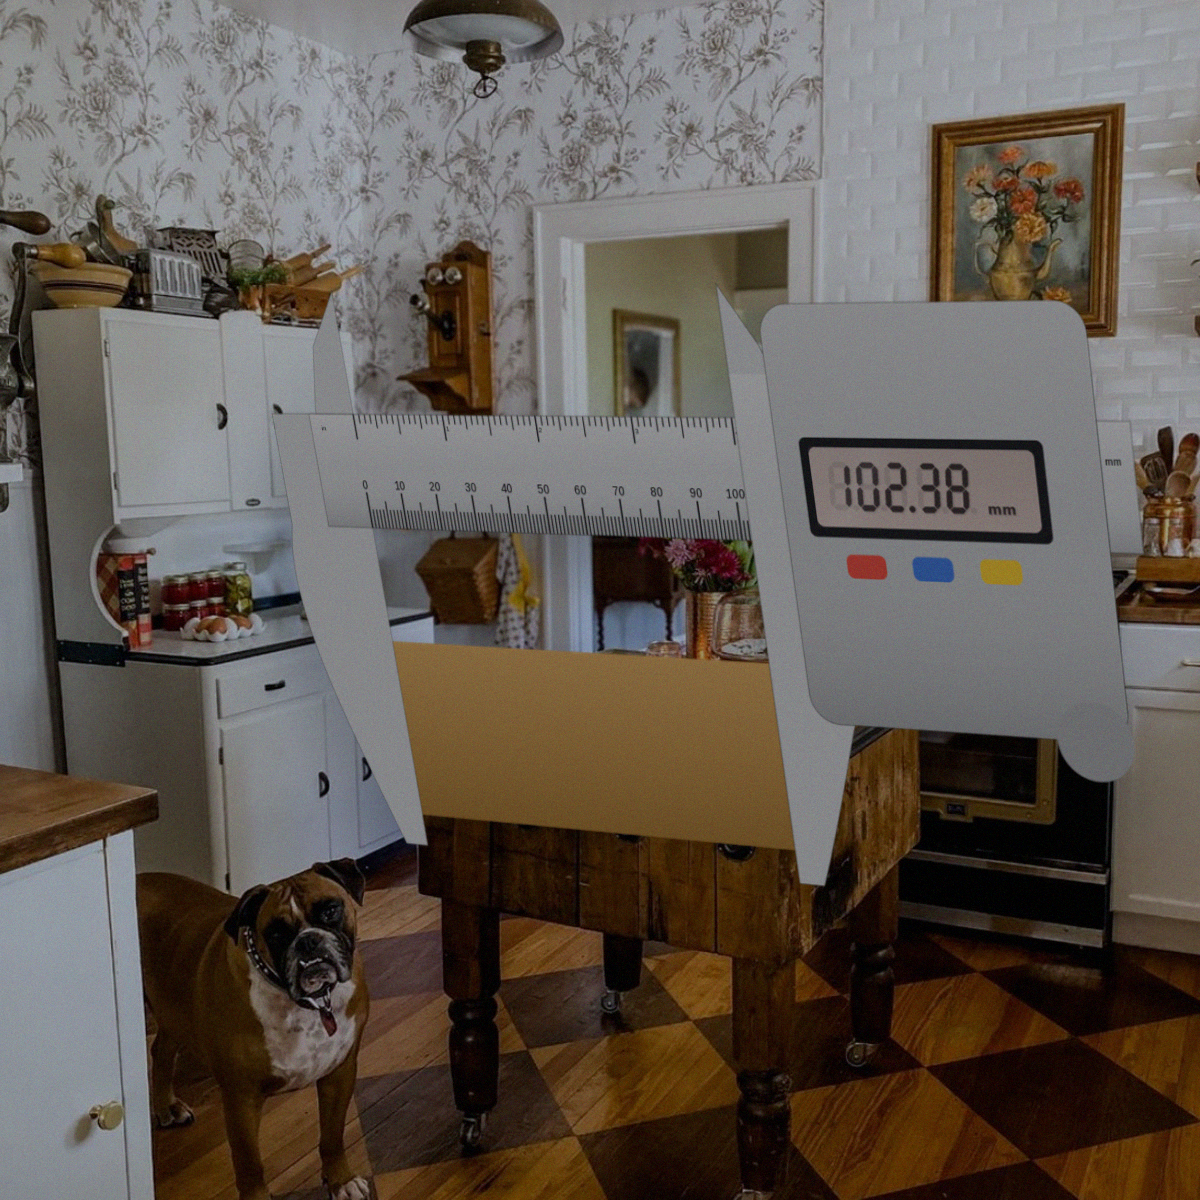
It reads 102.38 mm
